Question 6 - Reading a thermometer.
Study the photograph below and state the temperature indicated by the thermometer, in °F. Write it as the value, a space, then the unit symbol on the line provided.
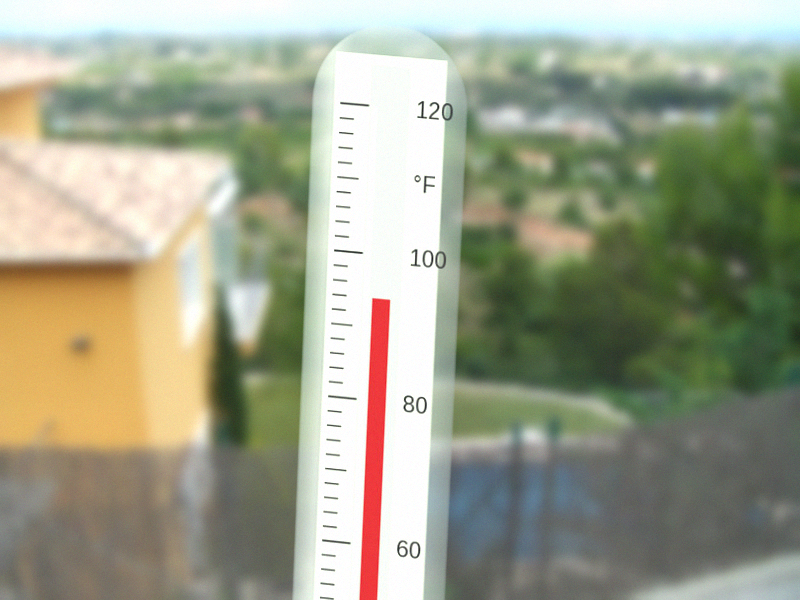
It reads 94 °F
